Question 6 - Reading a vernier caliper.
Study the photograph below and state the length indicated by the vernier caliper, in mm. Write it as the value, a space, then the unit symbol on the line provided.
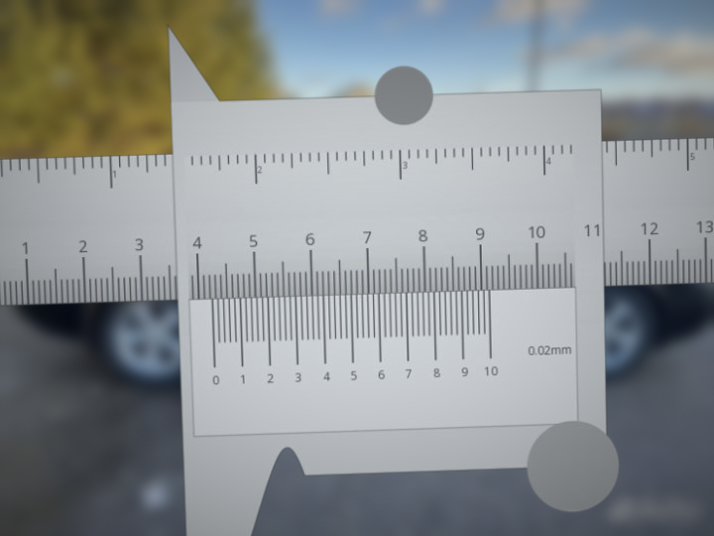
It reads 42.4 mm
